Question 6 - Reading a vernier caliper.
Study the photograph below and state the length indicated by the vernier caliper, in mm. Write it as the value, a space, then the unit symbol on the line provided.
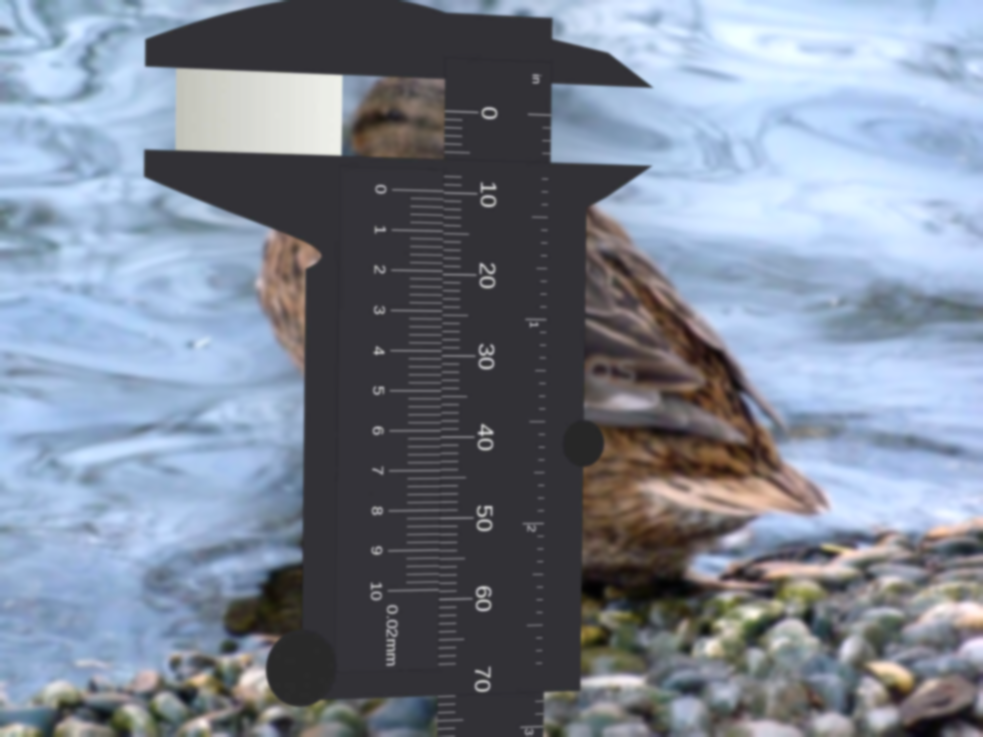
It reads 9.8 mm
